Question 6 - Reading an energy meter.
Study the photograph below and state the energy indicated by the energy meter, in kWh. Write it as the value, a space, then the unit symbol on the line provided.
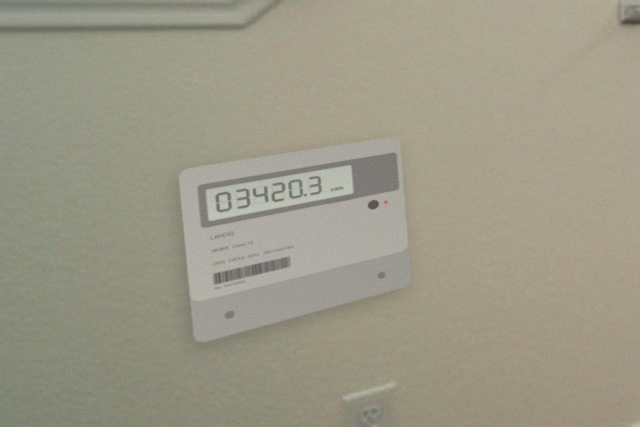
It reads 3420.3 kWh
